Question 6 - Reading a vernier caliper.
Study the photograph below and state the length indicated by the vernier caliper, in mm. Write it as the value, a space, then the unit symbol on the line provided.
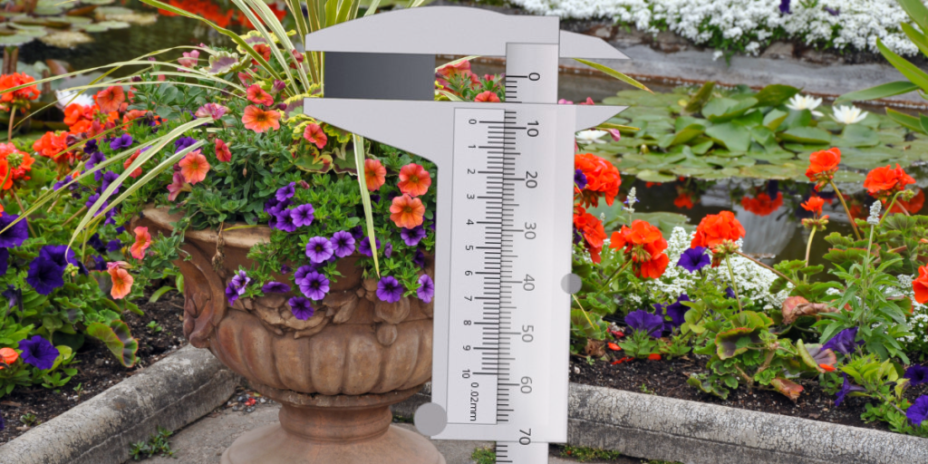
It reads 9.0 mm
